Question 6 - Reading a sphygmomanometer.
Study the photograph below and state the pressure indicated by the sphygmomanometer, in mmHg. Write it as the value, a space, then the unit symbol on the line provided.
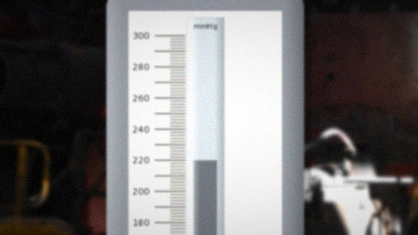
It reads 220 mmHg
